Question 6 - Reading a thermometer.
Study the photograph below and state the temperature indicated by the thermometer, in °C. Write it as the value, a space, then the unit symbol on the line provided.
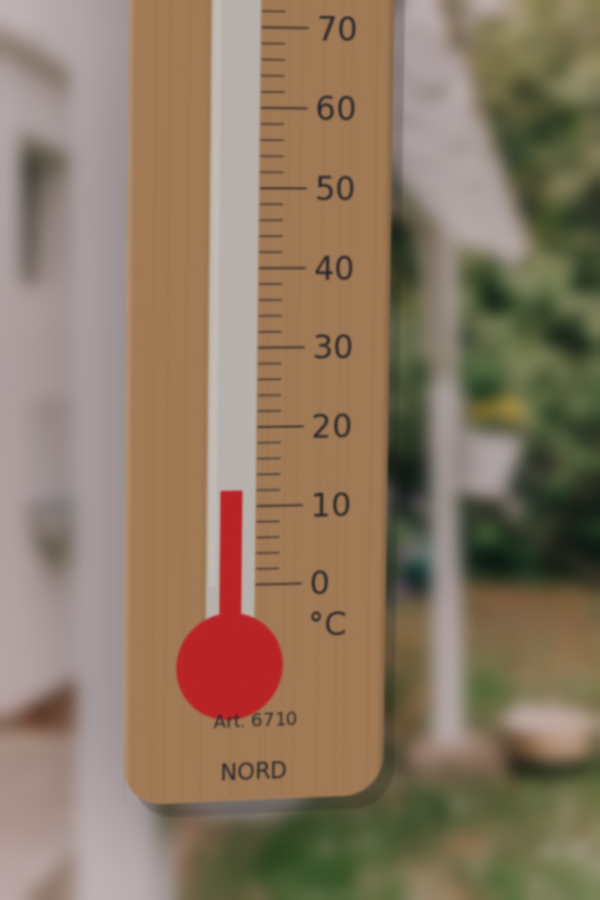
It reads 12 °C
